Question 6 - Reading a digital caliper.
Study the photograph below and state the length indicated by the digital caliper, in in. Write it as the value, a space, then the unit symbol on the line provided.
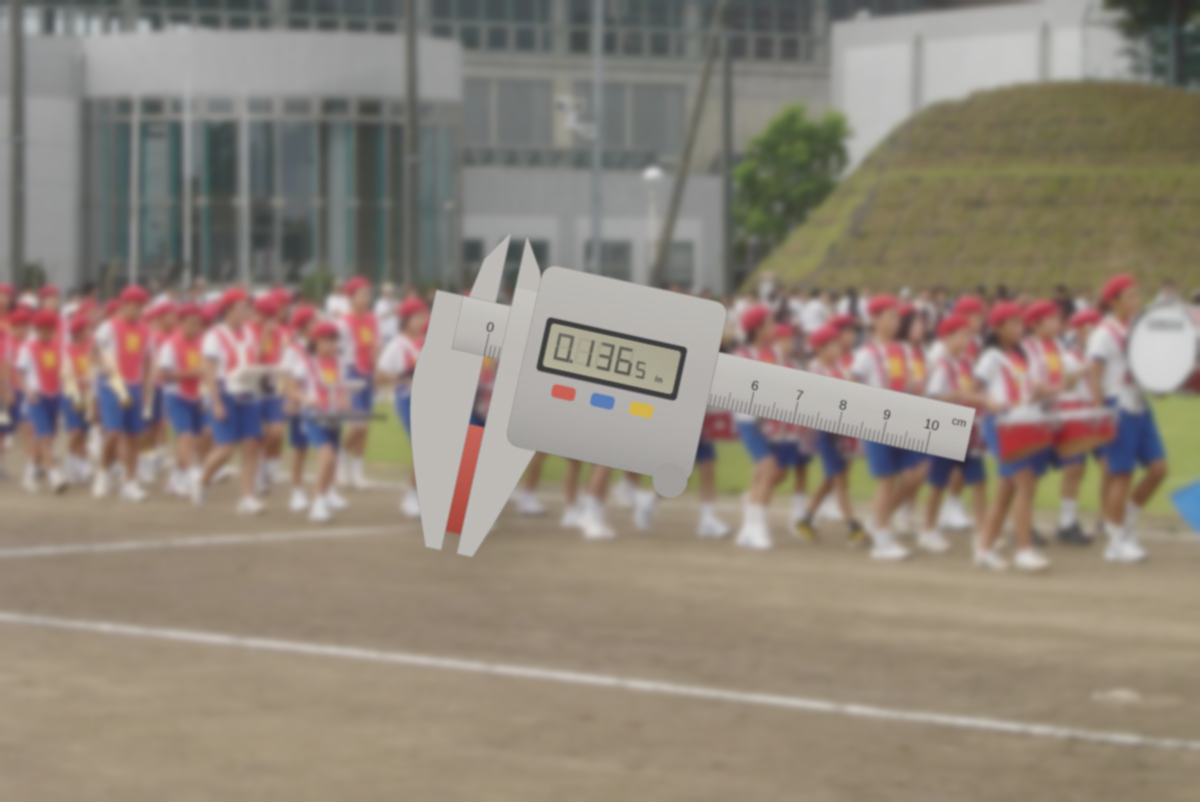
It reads 0.1365 in
